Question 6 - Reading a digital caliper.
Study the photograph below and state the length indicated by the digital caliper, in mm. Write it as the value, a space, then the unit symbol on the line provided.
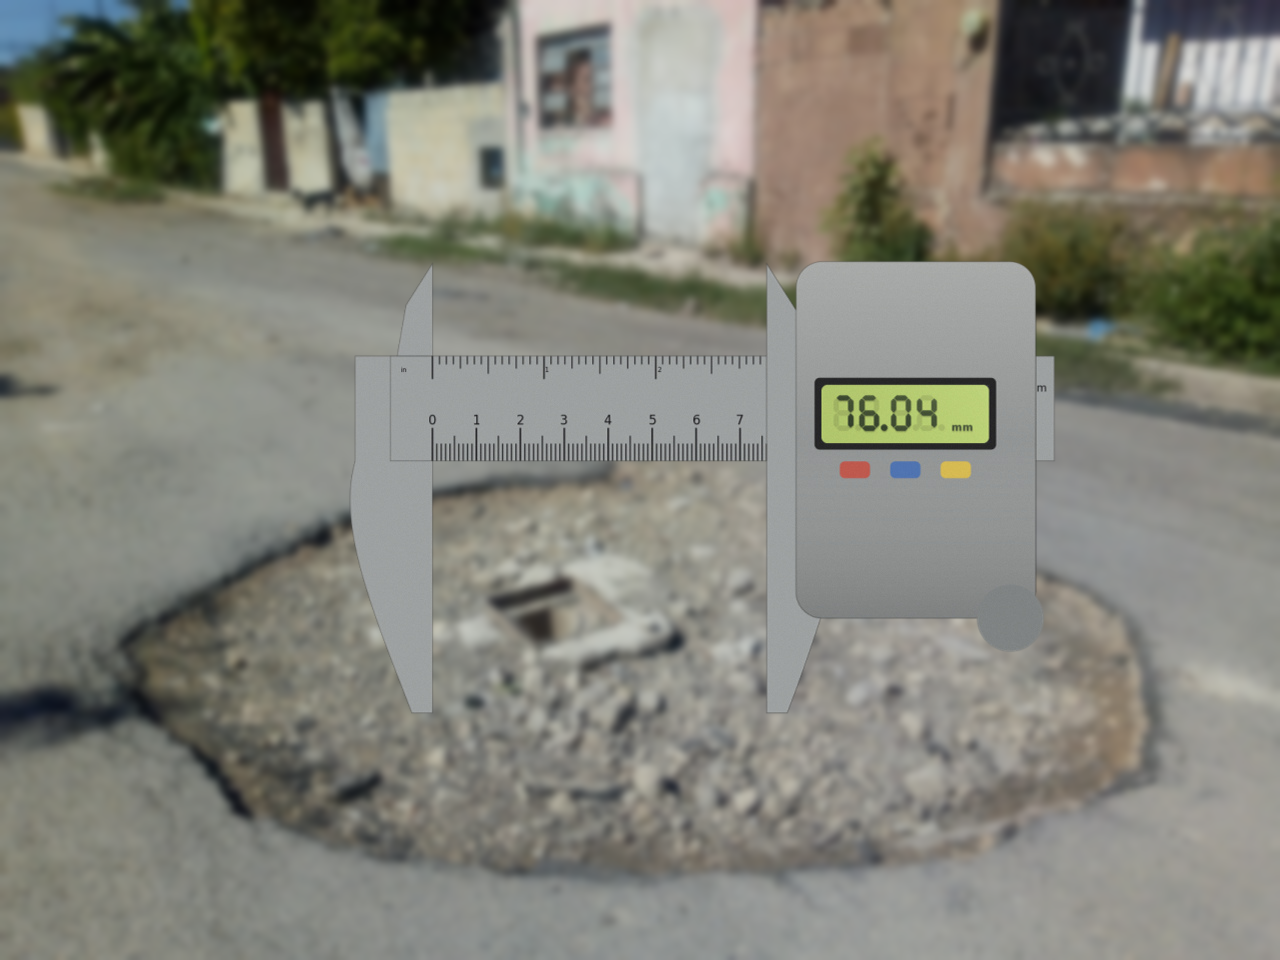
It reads 76.04 mm
